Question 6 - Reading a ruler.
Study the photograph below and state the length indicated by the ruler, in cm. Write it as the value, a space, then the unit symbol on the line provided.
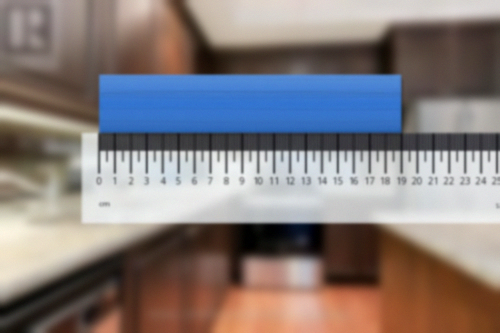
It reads 19 cm
